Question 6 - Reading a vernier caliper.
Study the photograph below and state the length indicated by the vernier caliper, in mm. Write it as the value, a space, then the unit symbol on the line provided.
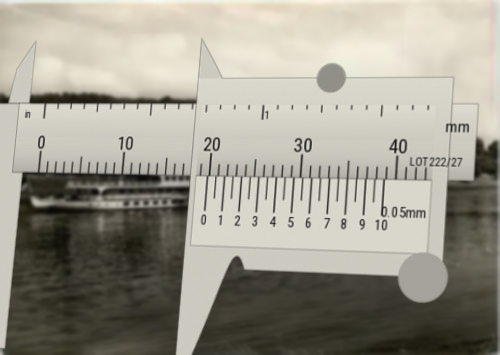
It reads 19.8 mm
